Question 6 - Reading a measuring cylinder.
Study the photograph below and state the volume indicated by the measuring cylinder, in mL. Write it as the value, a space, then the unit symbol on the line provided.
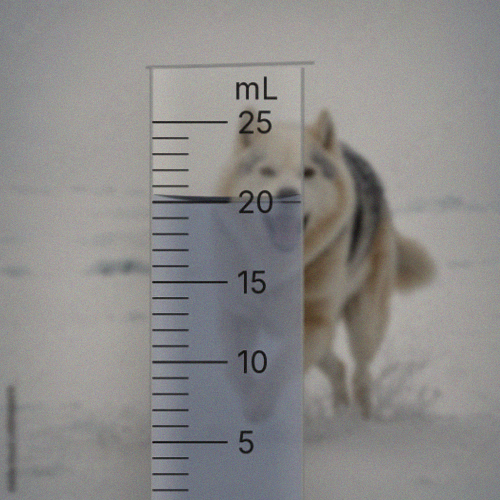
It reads 20 mL
